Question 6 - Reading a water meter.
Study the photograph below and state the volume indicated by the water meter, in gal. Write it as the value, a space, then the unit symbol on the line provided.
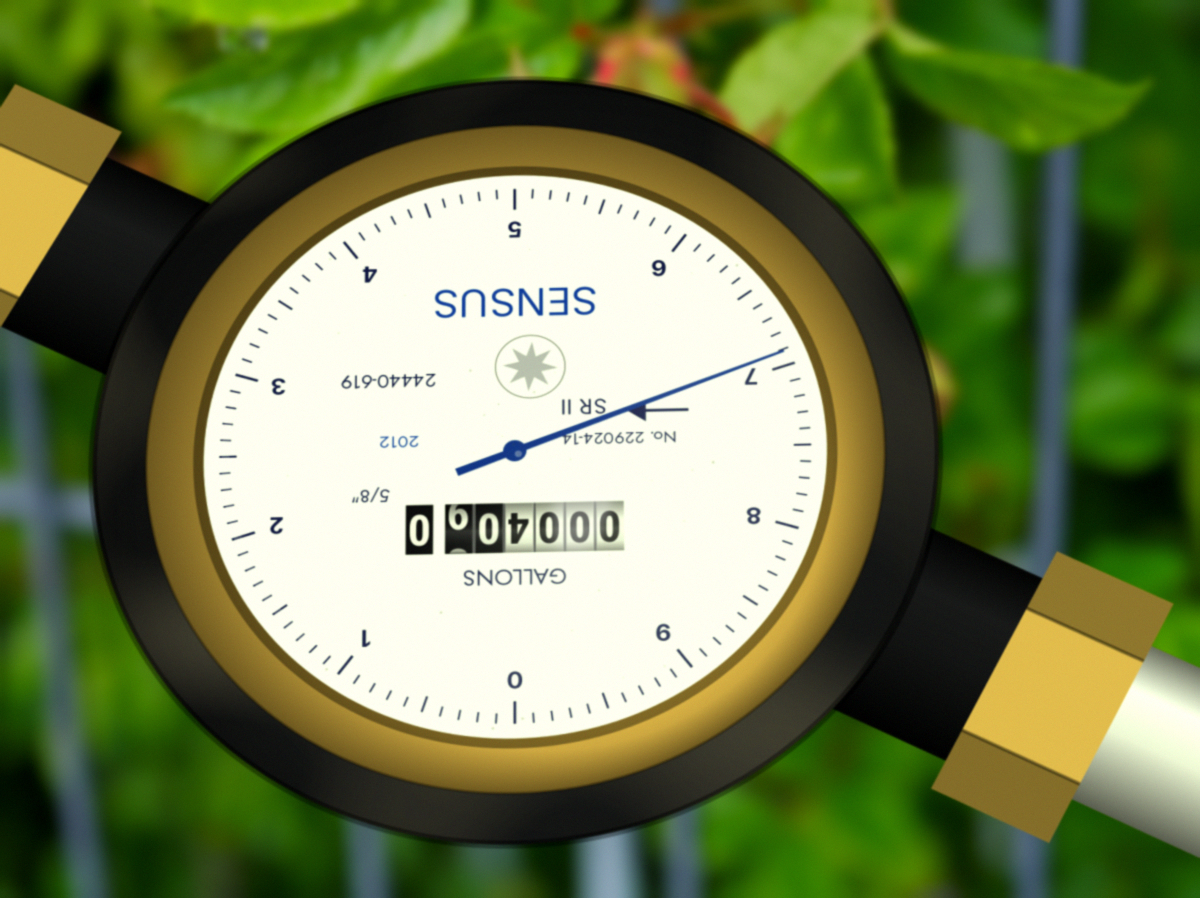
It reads 4086.9 gal
